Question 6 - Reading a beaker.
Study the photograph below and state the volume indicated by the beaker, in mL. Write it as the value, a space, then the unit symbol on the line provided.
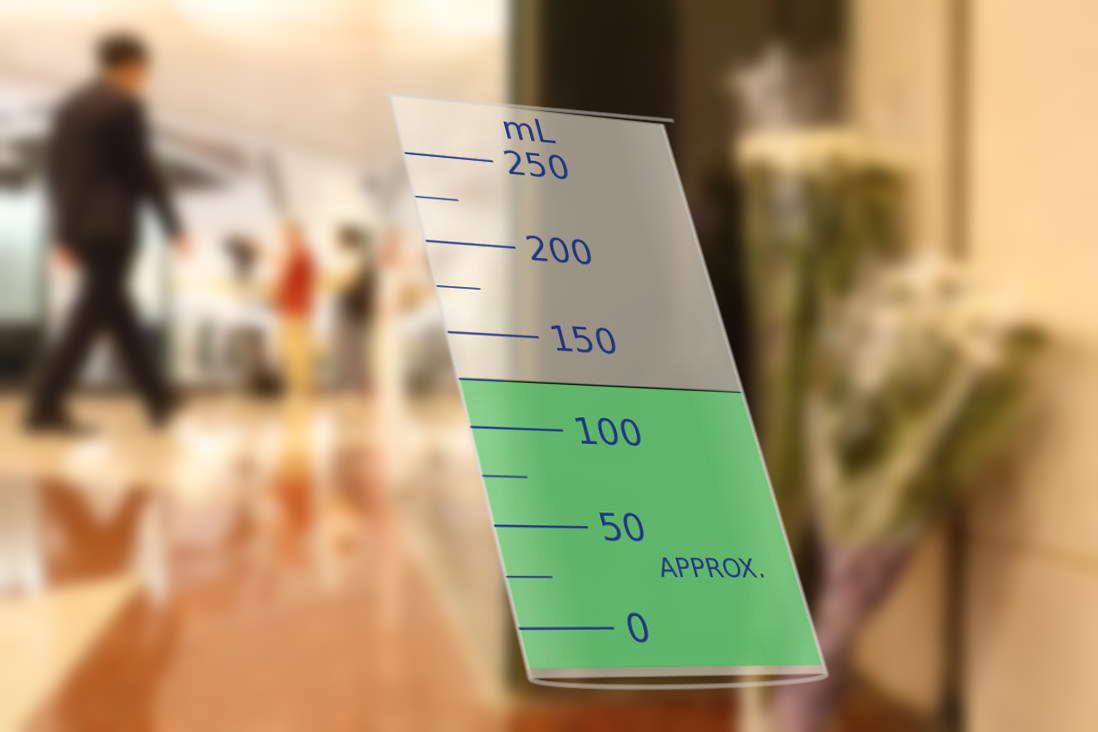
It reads 125 mL
